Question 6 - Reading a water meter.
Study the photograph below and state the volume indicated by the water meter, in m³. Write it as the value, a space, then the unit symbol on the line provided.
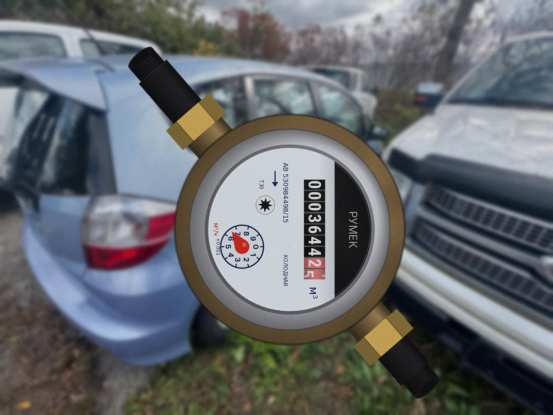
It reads 3644.246 m³
